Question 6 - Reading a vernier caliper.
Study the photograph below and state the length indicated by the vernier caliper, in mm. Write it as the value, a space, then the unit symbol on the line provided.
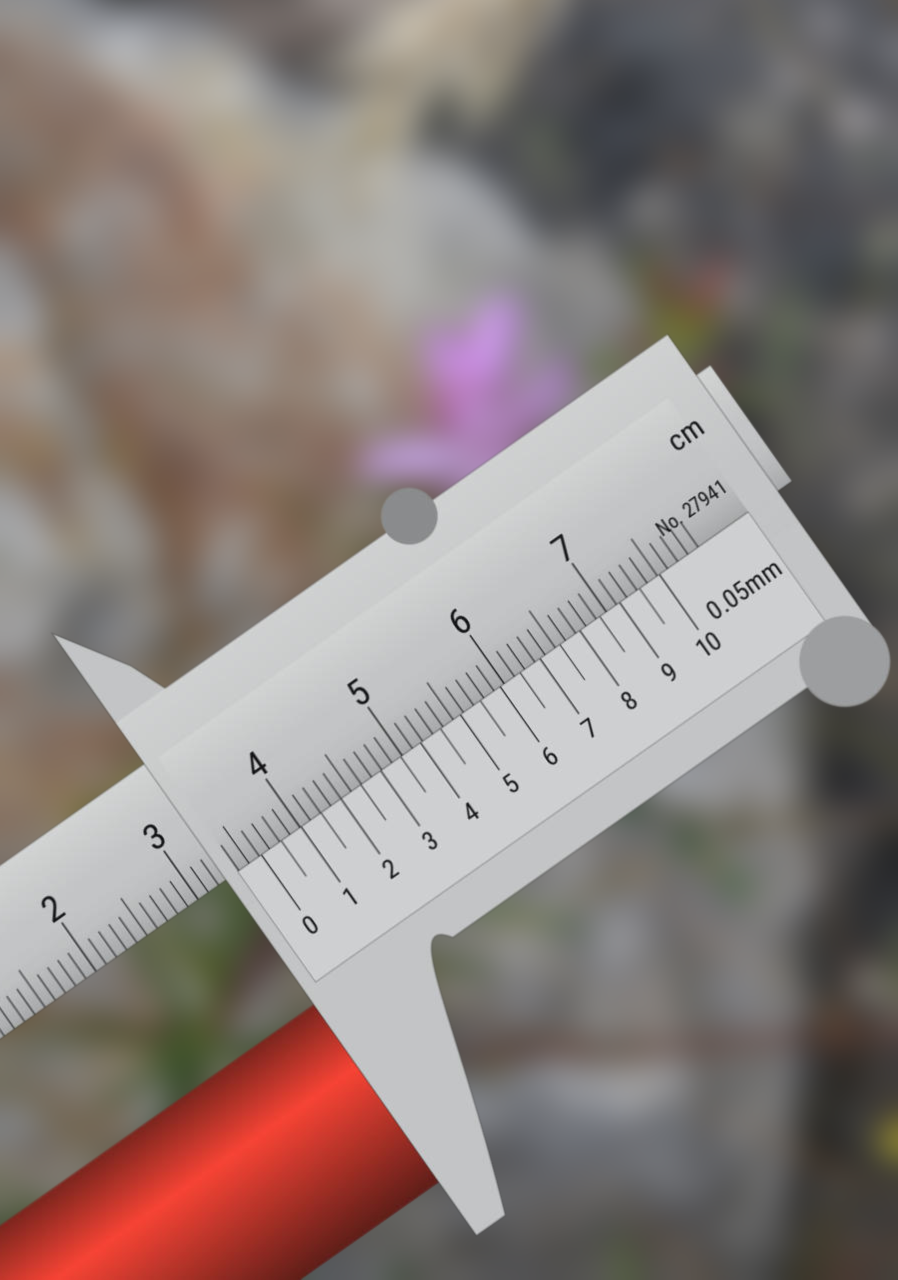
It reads 36.2 mm
